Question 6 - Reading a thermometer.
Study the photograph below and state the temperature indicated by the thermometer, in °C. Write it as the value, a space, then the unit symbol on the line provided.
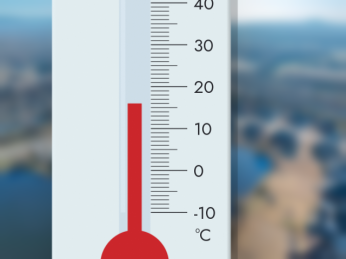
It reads 16 °C
